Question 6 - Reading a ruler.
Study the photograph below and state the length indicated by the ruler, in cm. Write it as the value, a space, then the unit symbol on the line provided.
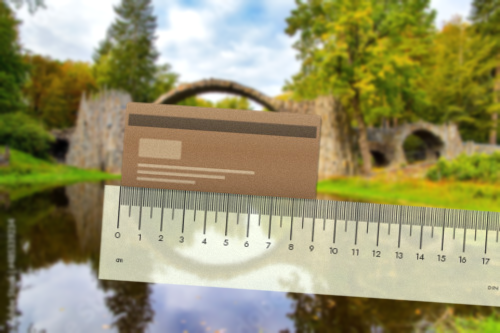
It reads 9 cm
